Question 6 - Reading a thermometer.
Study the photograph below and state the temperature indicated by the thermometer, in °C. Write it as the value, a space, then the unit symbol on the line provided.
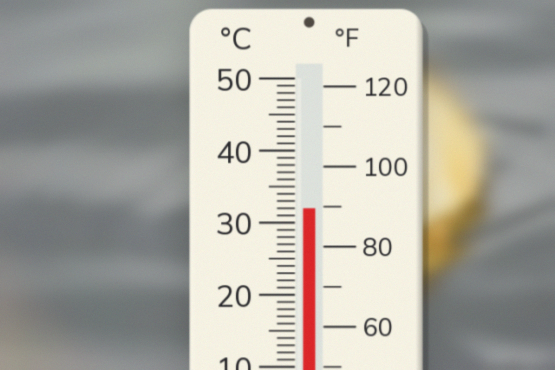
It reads 32 °C
